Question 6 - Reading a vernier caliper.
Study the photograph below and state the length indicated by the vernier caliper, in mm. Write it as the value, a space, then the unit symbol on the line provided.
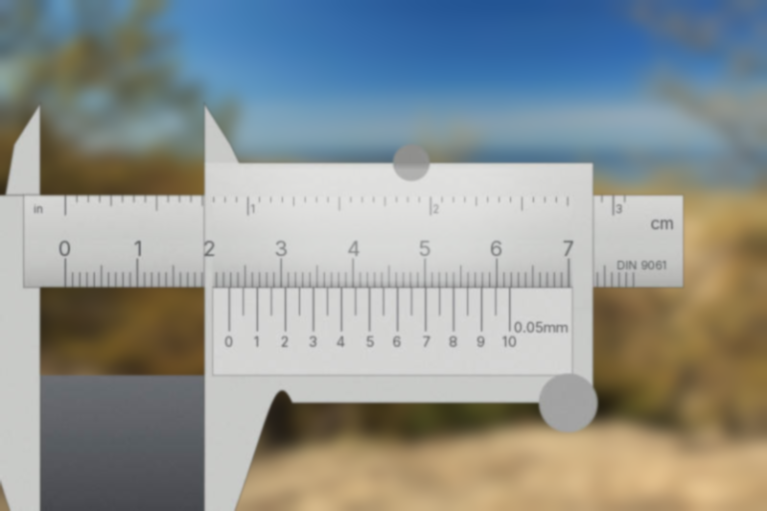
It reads 22.8 mm
